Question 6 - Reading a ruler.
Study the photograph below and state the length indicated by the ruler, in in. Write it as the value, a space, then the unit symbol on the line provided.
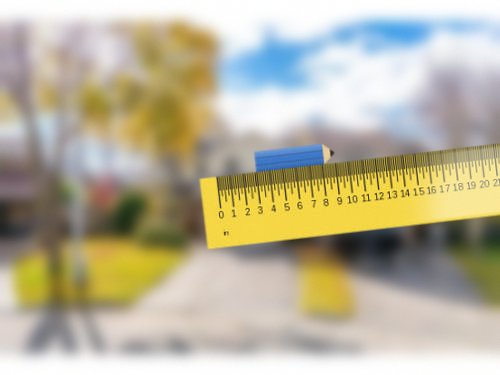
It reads 6 in
